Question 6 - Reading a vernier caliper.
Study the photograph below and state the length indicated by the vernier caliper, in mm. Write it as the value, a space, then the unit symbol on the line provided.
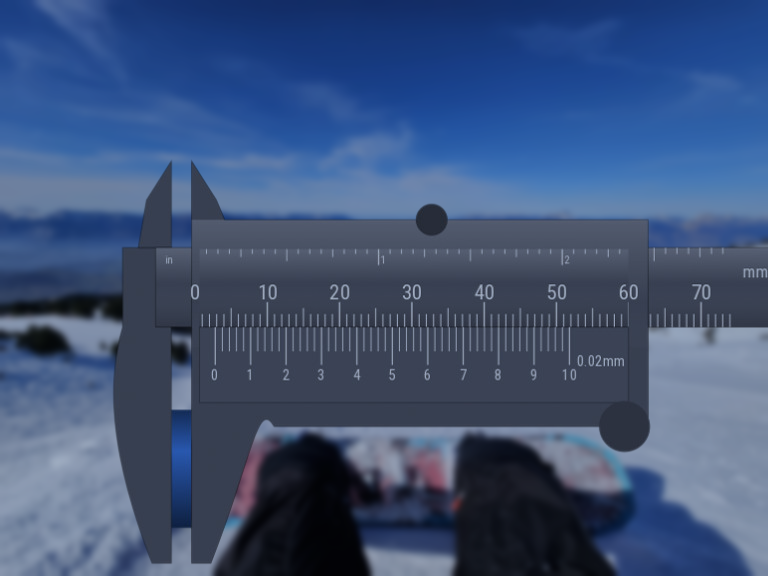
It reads 2.8 mm
